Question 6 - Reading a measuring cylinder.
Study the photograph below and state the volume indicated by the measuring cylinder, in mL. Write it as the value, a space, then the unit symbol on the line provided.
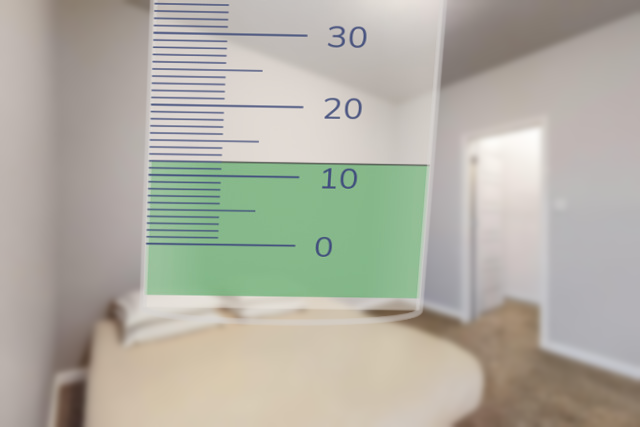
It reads 12 mL
